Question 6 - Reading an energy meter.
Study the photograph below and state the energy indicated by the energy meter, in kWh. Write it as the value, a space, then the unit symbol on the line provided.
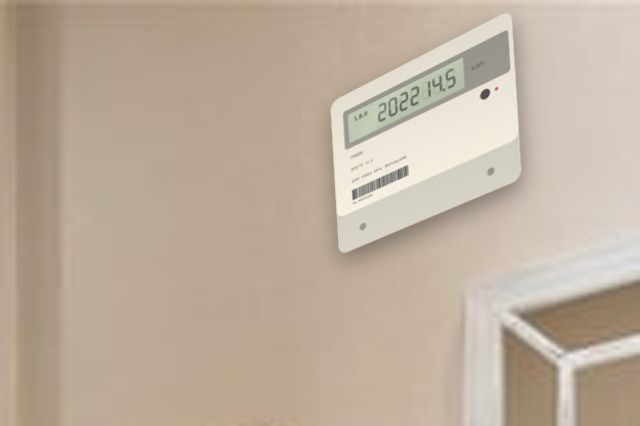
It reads 202214.5 kWh
